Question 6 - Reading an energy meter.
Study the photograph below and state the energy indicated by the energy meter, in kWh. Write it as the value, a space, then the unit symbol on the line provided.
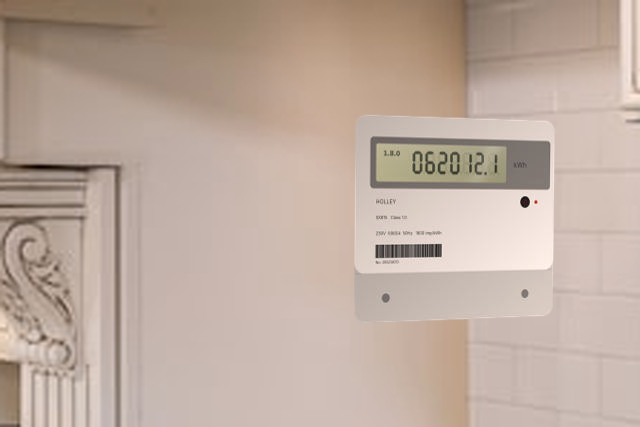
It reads 62012.1 kWh
